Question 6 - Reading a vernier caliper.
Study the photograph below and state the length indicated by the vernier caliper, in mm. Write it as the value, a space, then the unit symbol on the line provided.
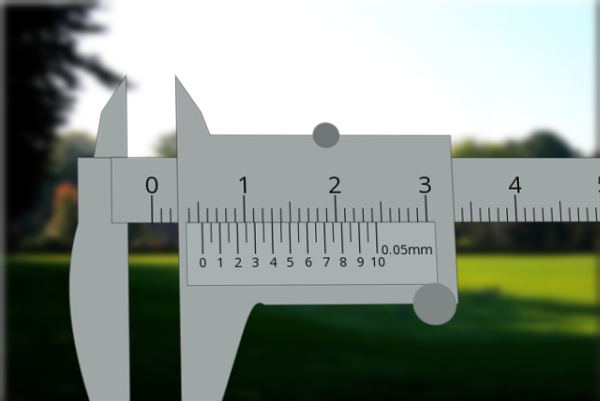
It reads 5.4 mm
